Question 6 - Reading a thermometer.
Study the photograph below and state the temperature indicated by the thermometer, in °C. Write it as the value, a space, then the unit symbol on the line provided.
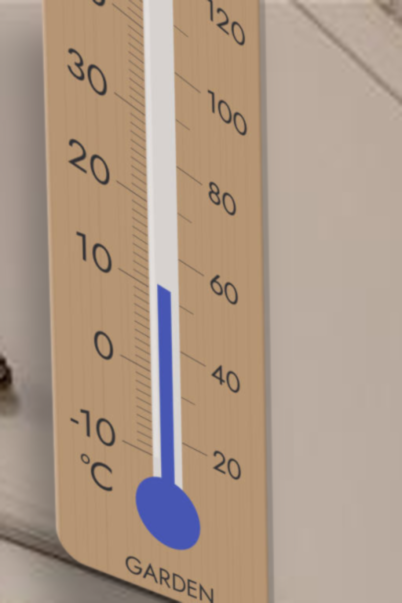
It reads 11 °C
